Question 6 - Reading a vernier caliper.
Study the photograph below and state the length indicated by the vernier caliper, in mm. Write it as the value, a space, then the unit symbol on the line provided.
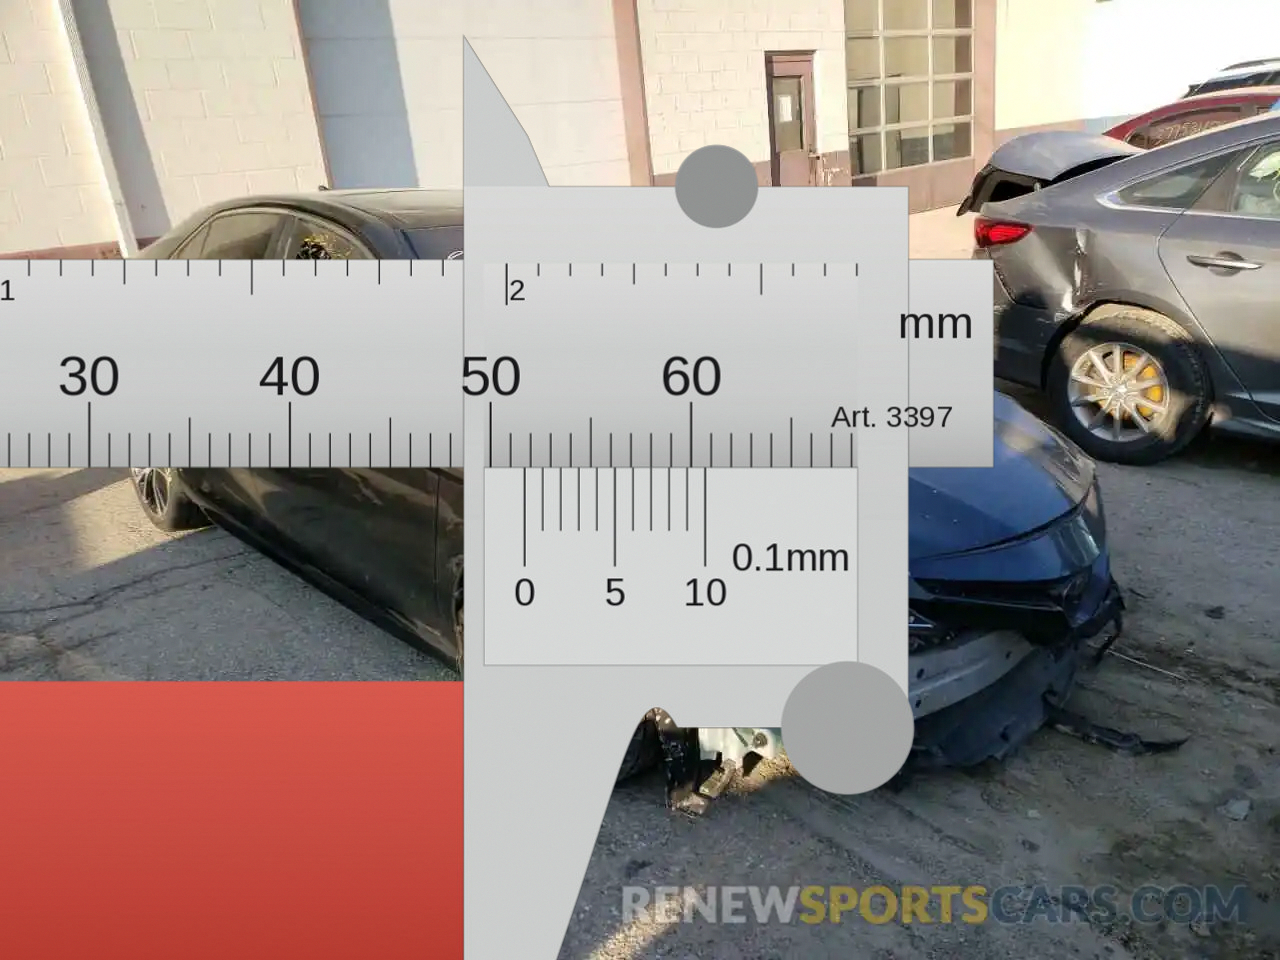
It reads 51.7 mm
